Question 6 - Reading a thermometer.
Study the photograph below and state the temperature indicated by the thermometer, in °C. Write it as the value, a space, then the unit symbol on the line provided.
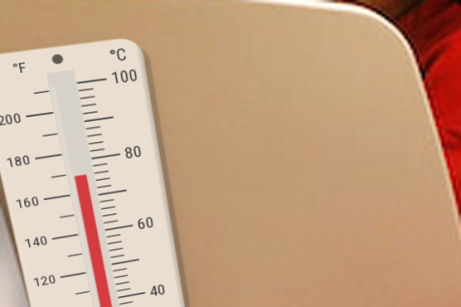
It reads 76 °C
